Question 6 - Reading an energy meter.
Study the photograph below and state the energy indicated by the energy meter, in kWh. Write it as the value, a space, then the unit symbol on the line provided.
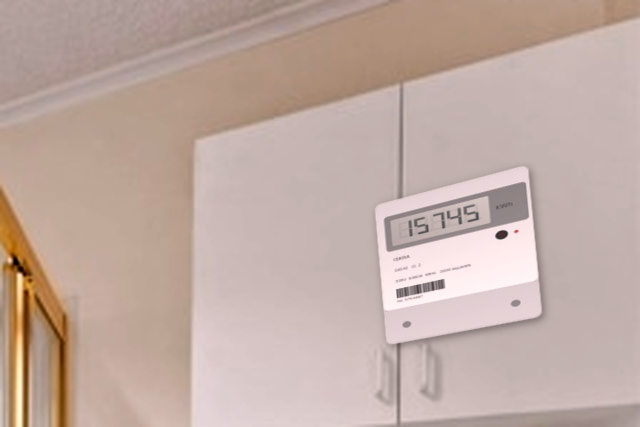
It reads 15745 kWh
